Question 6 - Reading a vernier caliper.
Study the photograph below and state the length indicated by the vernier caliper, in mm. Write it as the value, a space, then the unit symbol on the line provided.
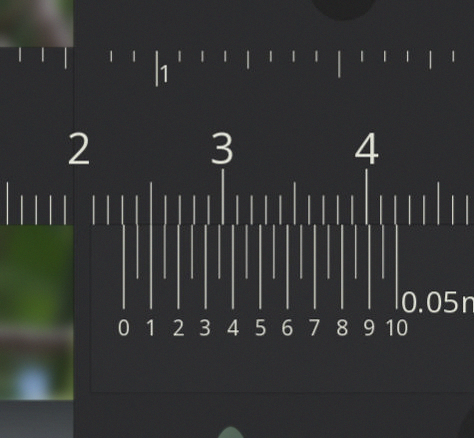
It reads 23.1 mm
